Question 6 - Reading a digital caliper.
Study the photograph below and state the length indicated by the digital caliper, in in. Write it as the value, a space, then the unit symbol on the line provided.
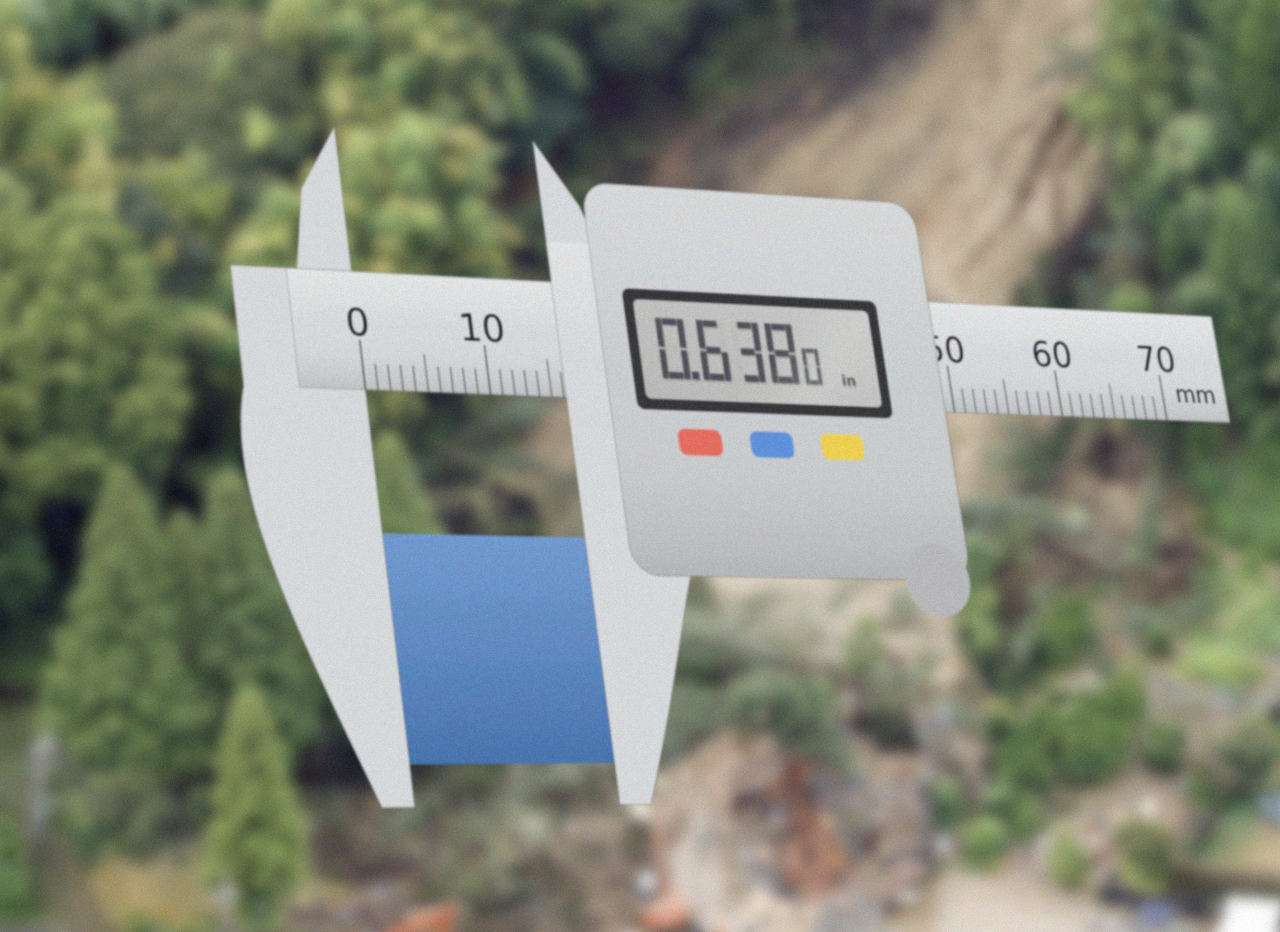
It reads 0.6380 in
